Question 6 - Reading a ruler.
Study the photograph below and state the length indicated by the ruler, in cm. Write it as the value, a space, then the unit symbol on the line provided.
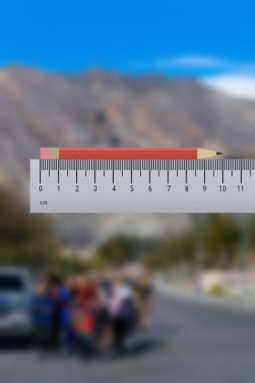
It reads 10 cm
